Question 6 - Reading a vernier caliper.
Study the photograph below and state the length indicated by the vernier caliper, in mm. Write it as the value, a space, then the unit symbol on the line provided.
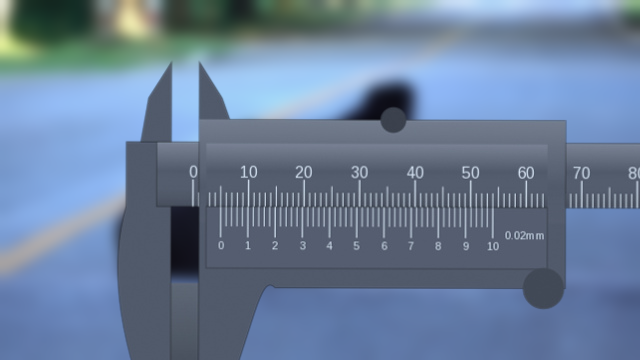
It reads 5.0 mm
